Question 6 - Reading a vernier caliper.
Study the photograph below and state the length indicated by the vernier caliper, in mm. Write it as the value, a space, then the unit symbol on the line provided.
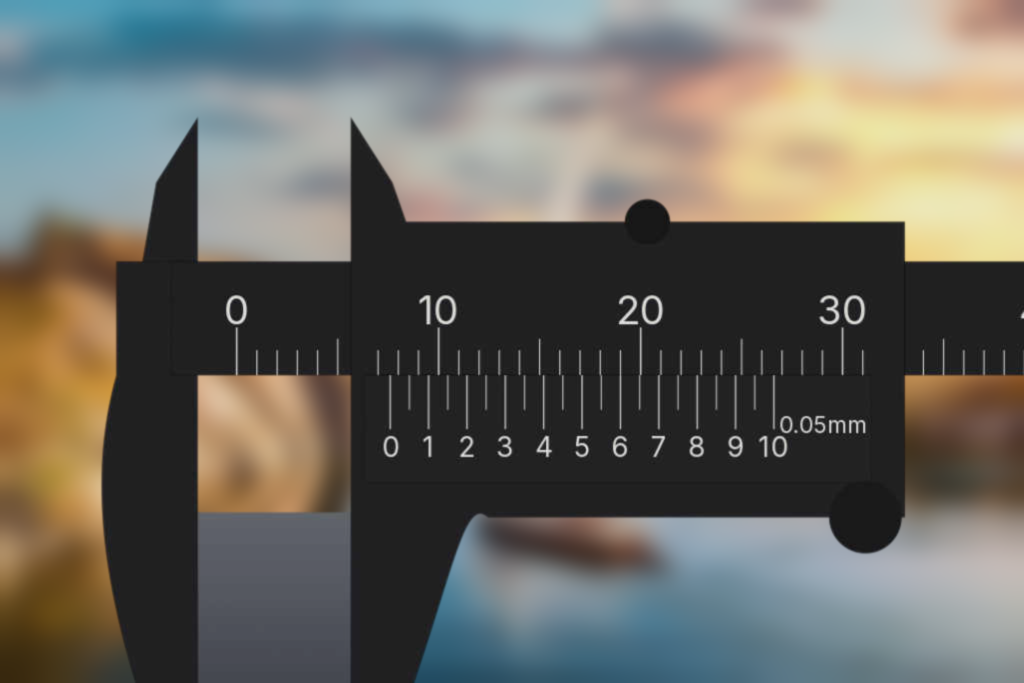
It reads 7.6 mm
